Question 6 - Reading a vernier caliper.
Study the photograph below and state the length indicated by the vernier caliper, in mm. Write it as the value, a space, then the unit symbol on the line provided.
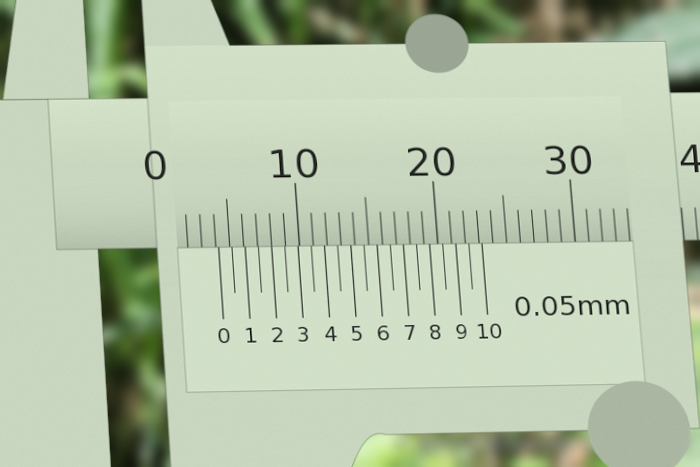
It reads 4.2 mm
